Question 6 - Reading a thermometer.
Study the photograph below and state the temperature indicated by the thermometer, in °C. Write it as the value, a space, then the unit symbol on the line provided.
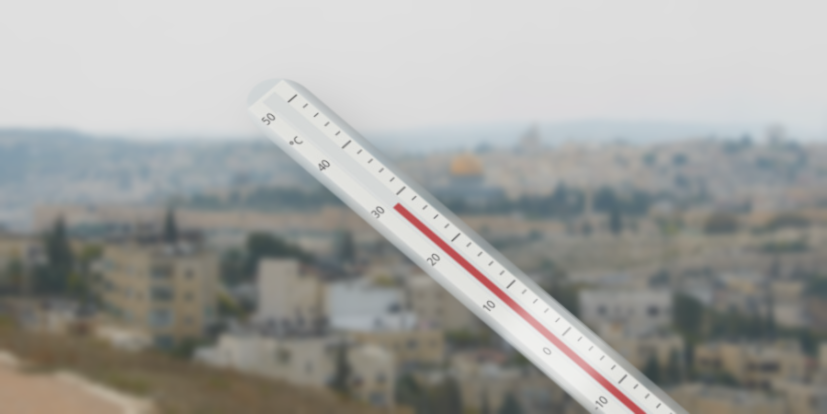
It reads 29 °C
